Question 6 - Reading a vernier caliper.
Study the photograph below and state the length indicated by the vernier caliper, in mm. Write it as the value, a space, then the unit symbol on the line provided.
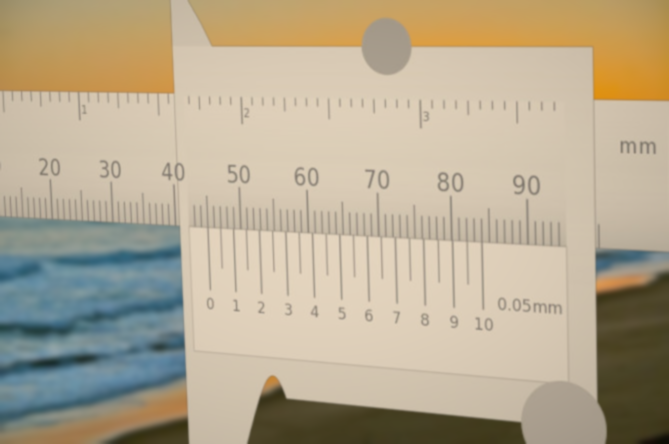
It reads 45.0 mm
